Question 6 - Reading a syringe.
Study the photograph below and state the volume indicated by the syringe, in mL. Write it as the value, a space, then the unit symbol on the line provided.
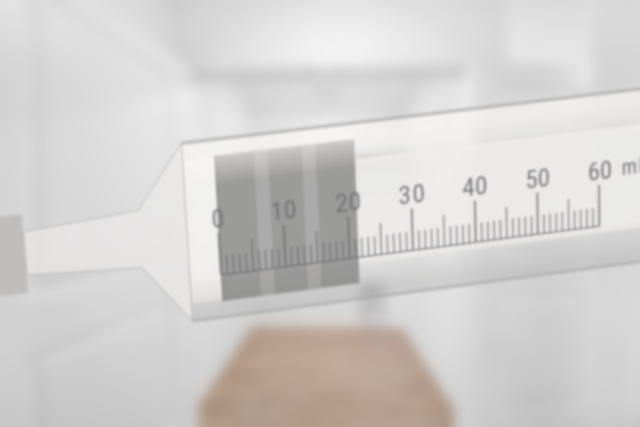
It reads 0 mL
